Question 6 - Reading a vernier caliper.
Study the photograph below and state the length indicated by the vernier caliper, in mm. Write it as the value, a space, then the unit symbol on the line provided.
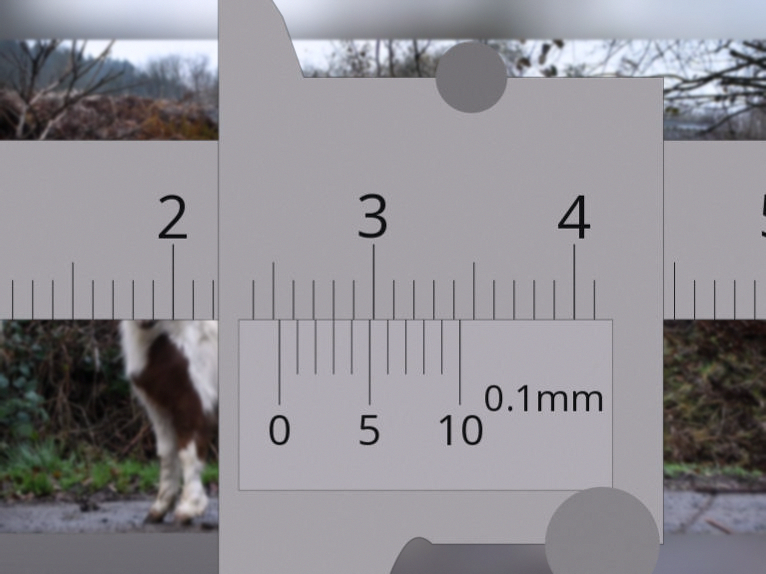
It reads 25.3 mm
